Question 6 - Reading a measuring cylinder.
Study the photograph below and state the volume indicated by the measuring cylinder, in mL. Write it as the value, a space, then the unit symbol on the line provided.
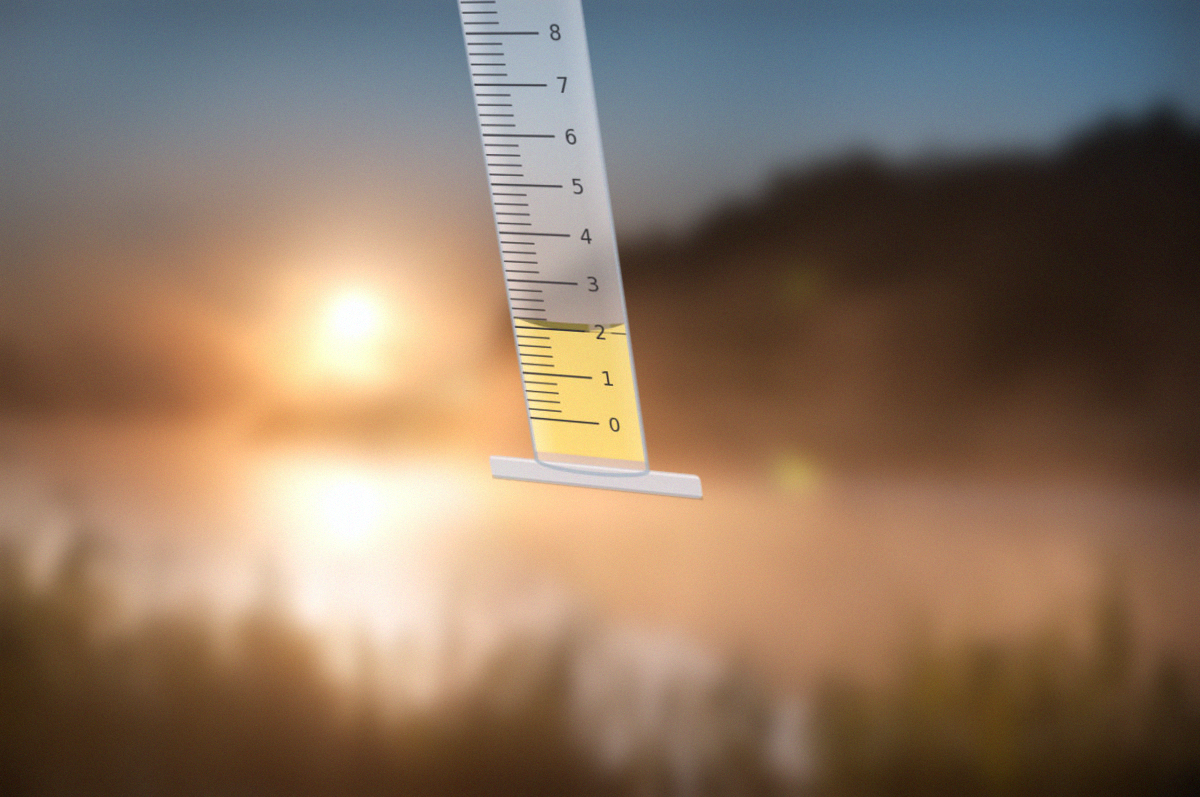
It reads 2 mL
